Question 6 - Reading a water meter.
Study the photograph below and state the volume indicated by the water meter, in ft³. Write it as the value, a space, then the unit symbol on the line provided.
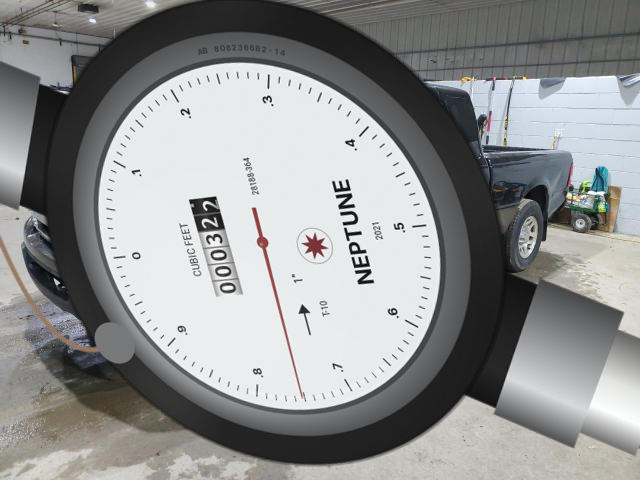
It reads 321.75 ft³
